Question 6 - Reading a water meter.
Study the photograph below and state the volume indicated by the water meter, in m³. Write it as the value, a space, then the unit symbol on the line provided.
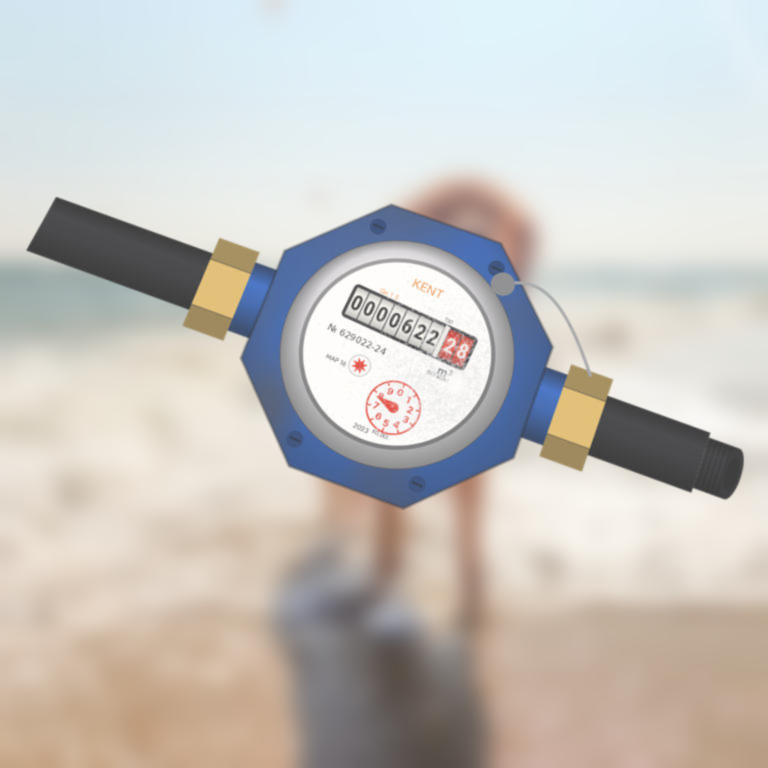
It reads 622.287 m³
